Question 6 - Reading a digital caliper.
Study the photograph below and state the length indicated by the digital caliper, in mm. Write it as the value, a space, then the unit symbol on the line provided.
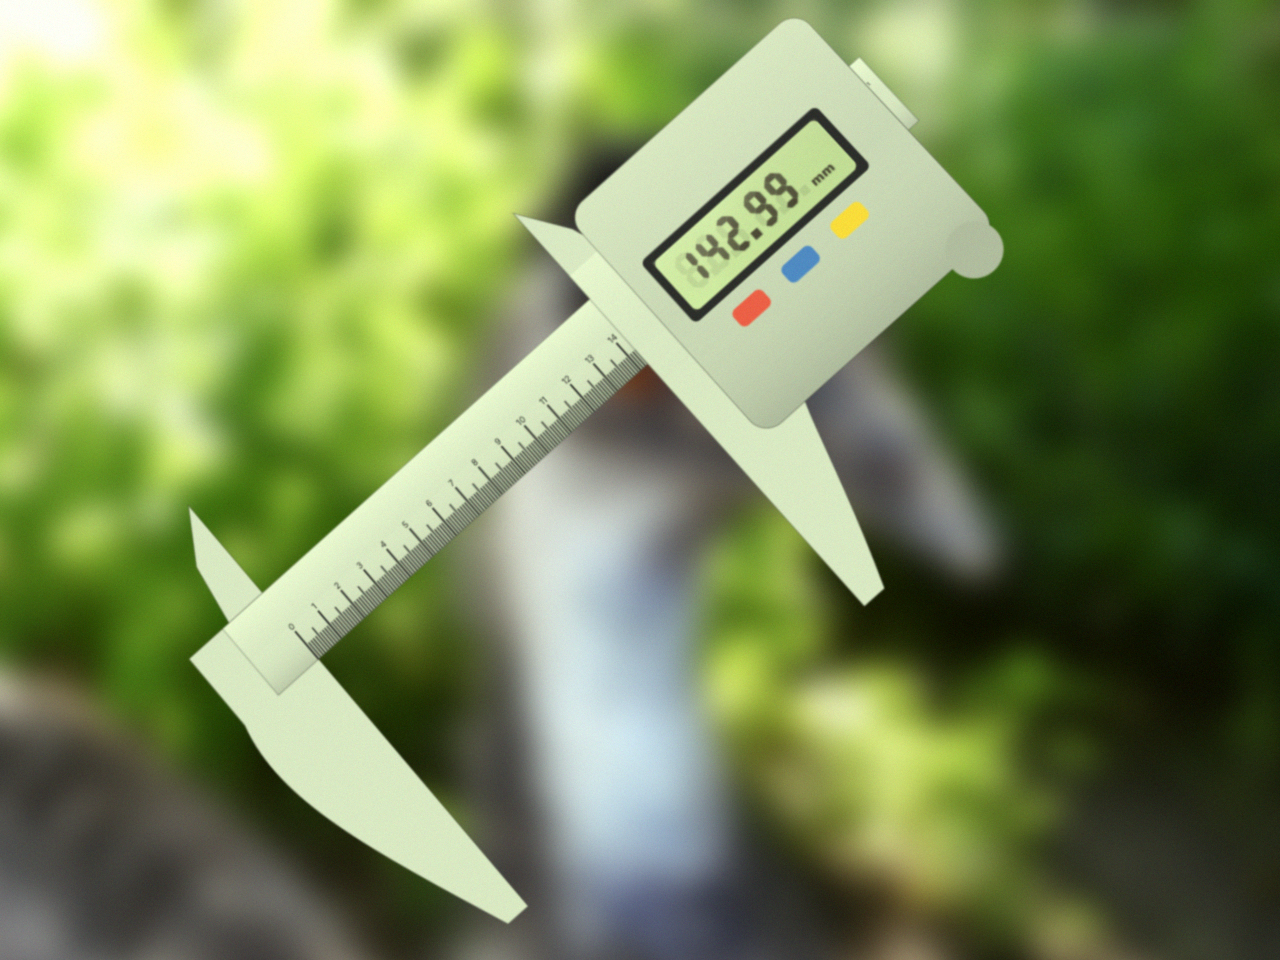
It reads 142.99 mm
